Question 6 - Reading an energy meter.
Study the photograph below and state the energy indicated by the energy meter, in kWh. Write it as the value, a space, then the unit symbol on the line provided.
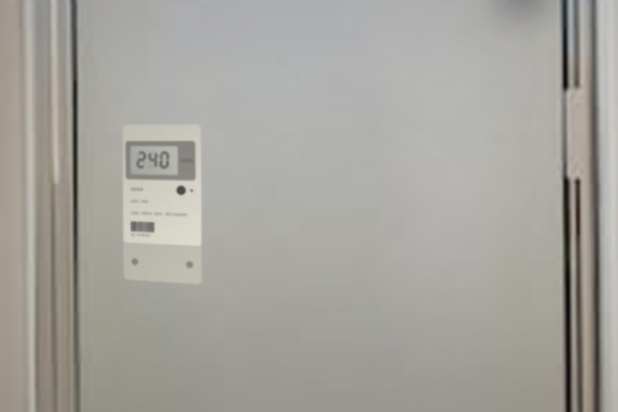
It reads 240 kWh
